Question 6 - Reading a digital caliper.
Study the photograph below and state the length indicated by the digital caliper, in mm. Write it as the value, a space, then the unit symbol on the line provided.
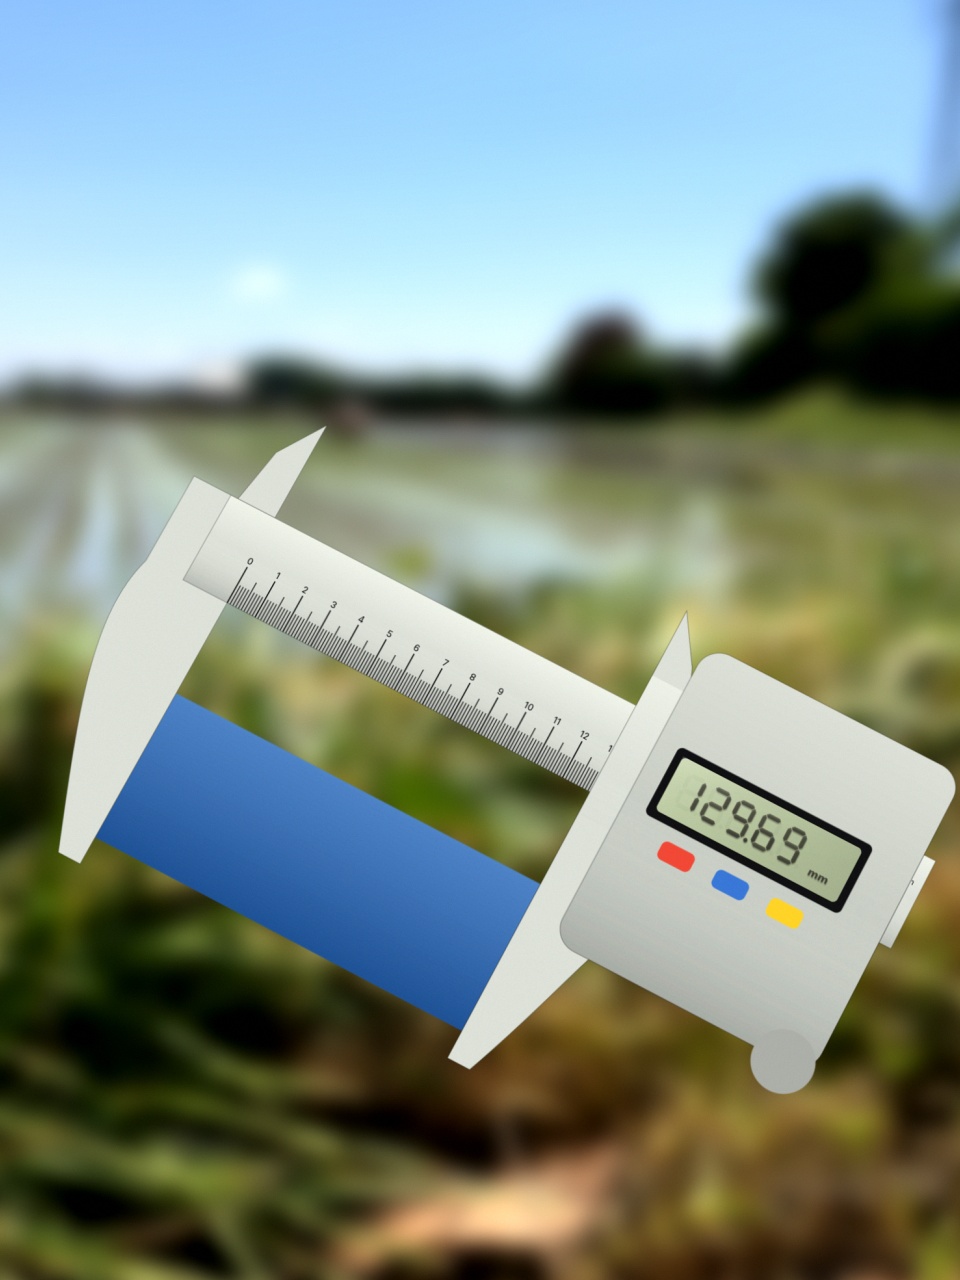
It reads 129.69 mm
